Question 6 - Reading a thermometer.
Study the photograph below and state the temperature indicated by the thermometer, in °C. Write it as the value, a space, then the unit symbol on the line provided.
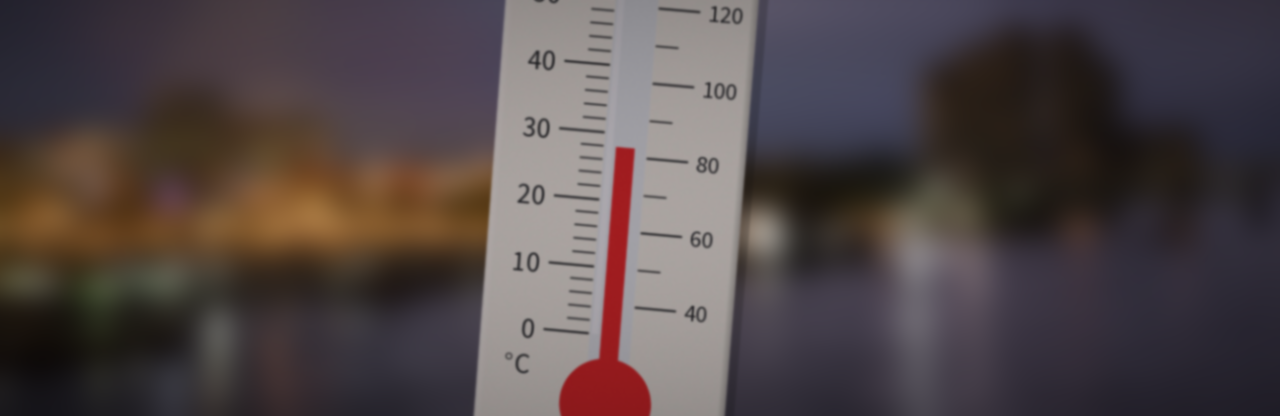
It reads 28 °C
